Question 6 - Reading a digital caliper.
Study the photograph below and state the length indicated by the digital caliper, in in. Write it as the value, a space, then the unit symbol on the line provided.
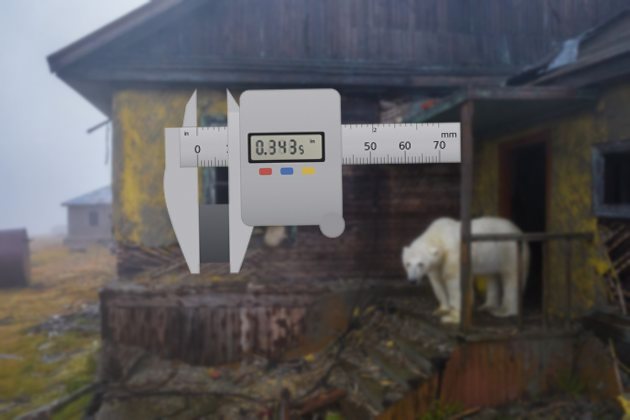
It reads 0.3435 in
